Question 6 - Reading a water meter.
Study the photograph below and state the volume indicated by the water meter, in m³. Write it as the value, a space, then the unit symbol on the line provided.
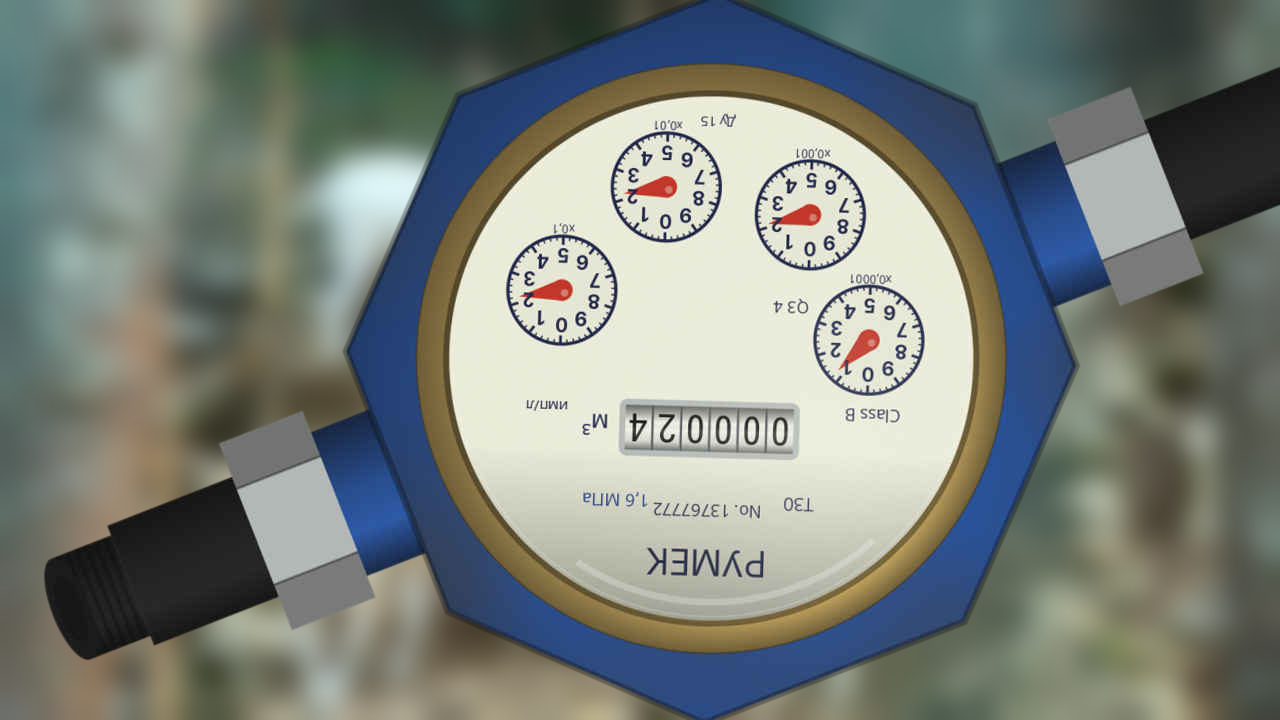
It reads 24.2221 m³
